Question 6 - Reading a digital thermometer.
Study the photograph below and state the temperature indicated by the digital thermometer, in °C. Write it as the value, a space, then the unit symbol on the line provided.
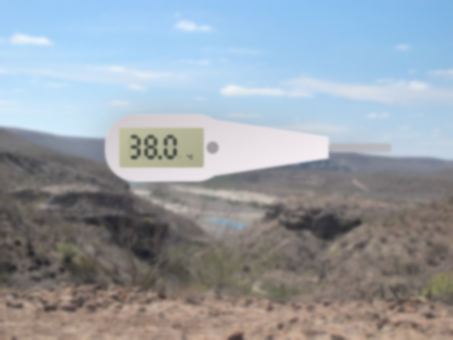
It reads 38.0 °C
